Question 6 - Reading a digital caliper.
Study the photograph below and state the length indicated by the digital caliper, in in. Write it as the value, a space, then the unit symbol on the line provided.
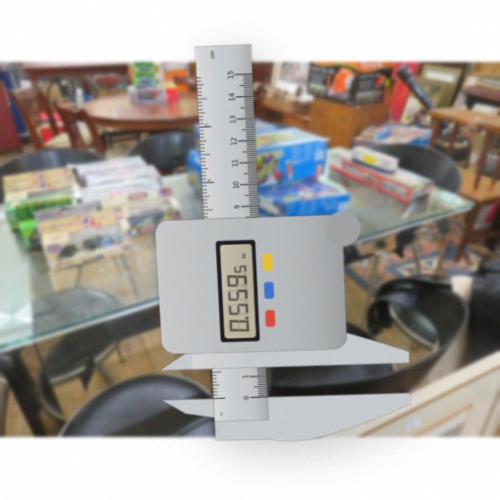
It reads 0.5595 in
